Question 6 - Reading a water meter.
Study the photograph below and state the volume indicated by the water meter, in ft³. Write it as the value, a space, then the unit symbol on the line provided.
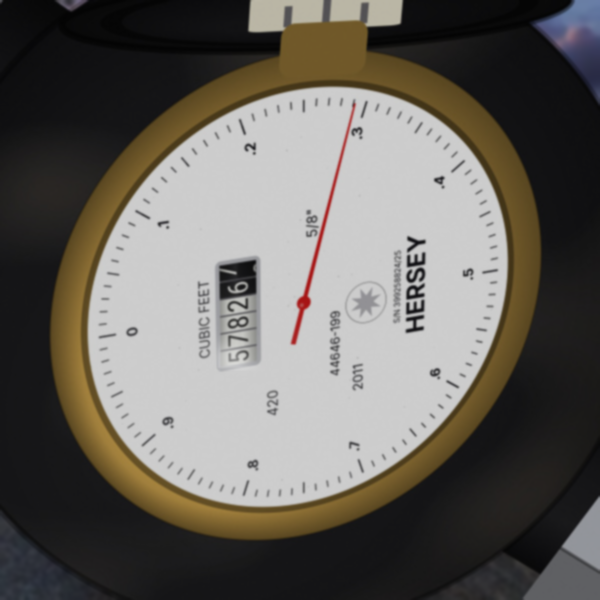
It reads 578267.29 ft³
